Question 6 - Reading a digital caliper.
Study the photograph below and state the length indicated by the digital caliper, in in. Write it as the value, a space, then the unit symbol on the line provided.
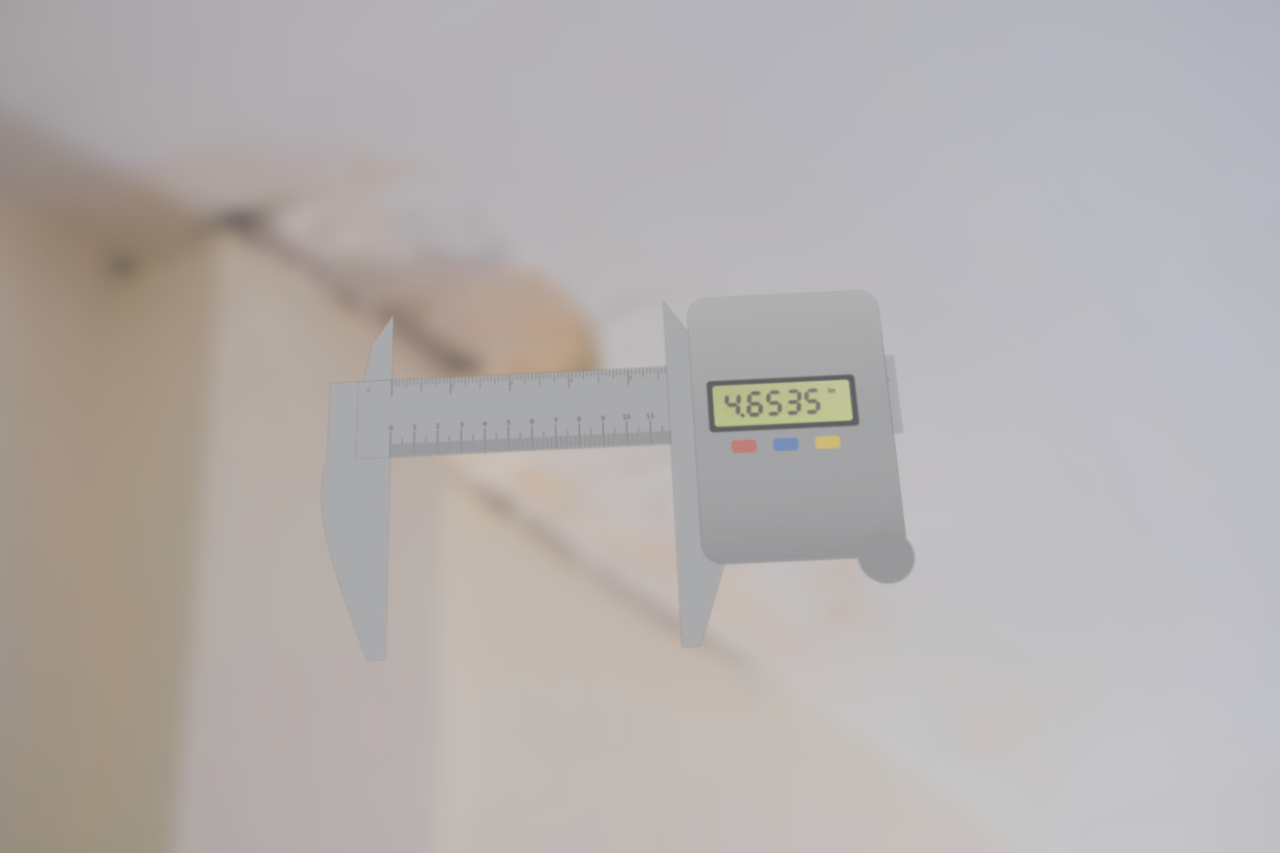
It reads 4.6535 in
